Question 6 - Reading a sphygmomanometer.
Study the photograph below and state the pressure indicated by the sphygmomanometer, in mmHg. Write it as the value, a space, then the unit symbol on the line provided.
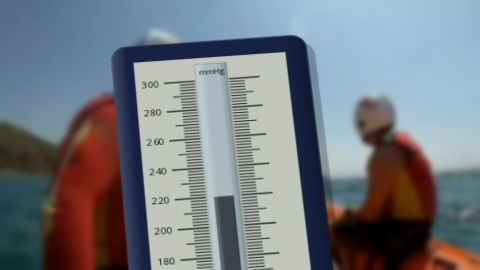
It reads 220 mmHg
